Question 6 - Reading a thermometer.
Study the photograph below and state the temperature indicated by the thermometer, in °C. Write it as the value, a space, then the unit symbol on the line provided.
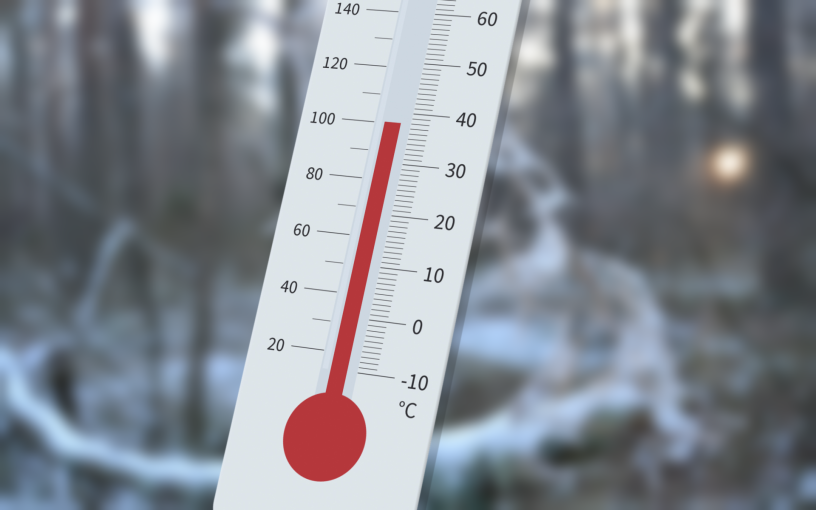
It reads 38 °C
